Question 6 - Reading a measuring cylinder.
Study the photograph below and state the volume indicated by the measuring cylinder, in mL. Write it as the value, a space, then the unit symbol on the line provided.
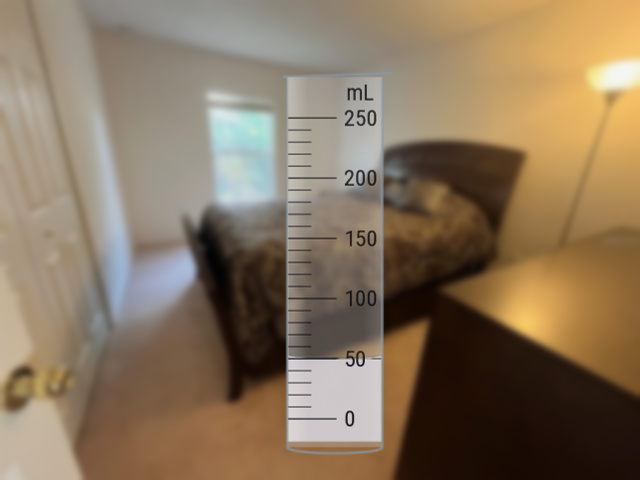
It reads 50 mL
